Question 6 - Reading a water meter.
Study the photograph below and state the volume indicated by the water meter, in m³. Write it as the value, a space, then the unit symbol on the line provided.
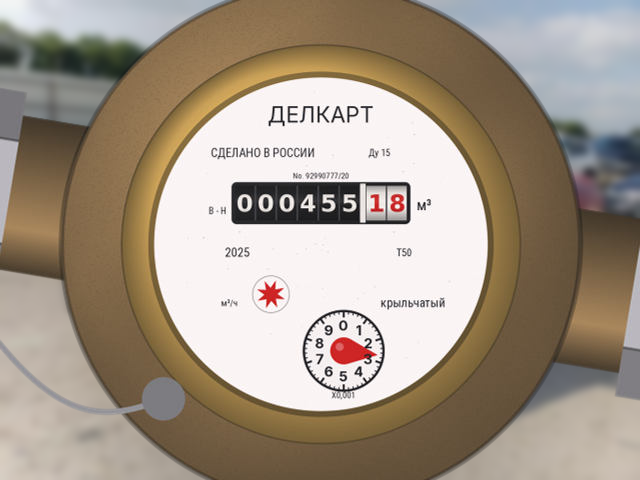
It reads 455.182 m³
